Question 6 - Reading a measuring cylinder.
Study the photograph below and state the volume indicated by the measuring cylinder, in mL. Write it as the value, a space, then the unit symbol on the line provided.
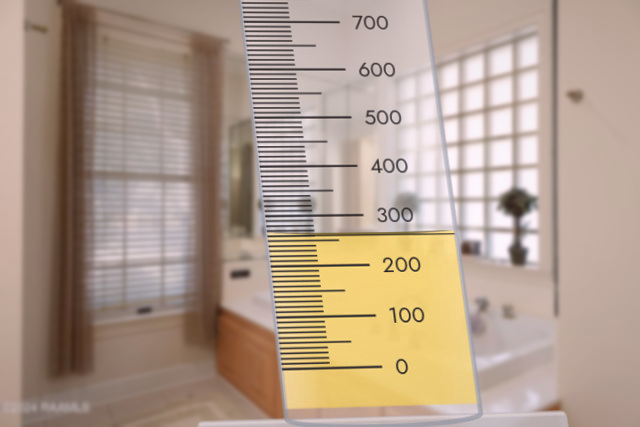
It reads 260 mL
